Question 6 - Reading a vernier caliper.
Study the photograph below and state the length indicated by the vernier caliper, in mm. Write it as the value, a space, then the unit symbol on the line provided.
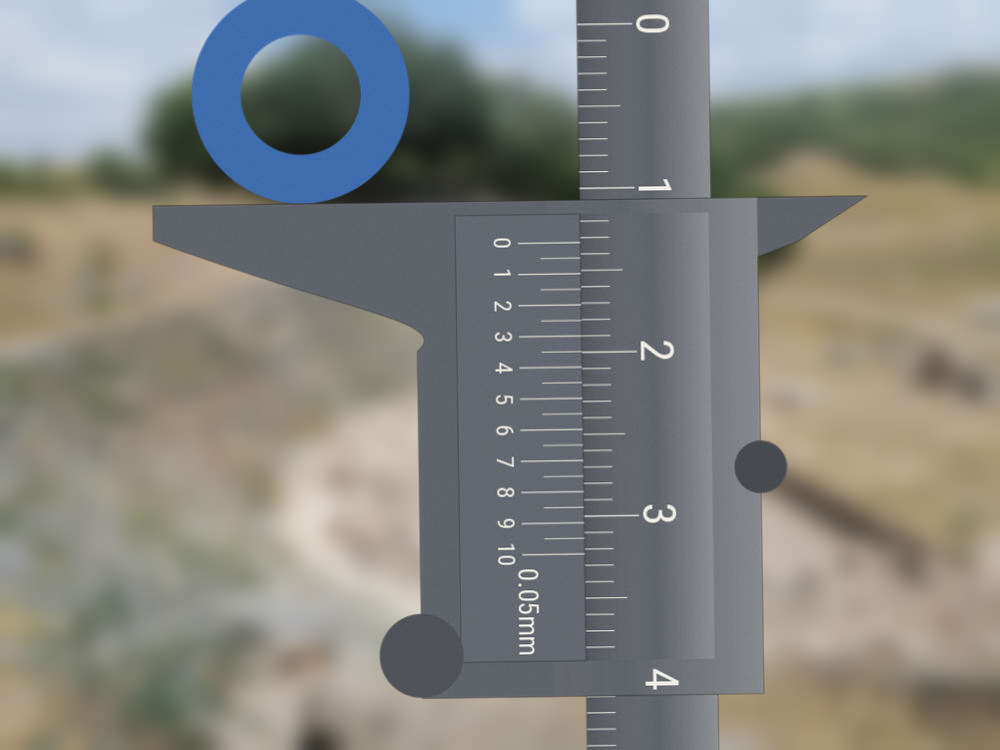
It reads 13.3 mm
